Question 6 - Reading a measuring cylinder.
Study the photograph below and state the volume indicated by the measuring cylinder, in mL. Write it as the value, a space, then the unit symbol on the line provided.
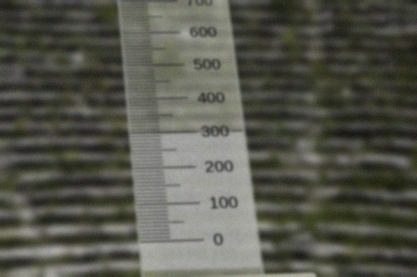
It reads 300 mL
